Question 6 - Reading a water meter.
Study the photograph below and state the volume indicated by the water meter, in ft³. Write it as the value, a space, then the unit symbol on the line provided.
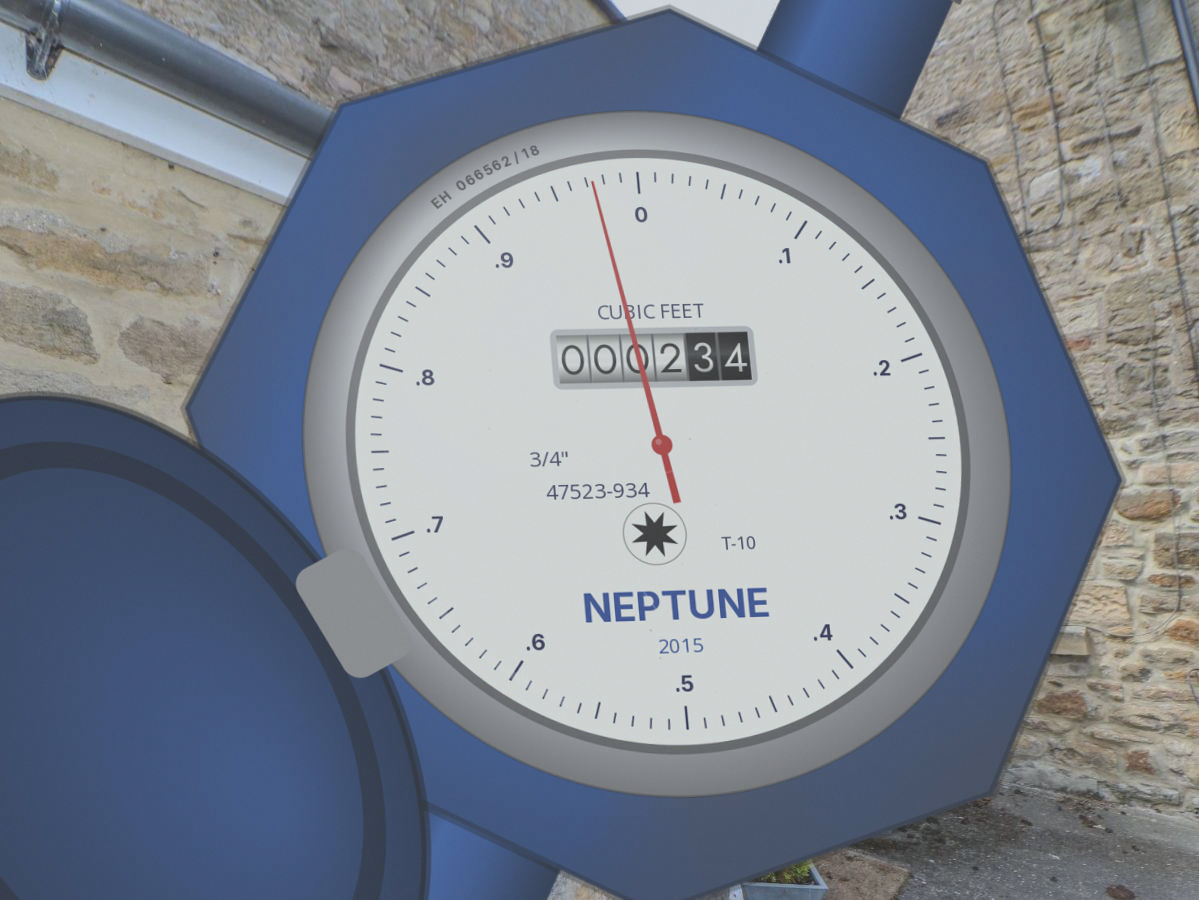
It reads 233.97 ft³
